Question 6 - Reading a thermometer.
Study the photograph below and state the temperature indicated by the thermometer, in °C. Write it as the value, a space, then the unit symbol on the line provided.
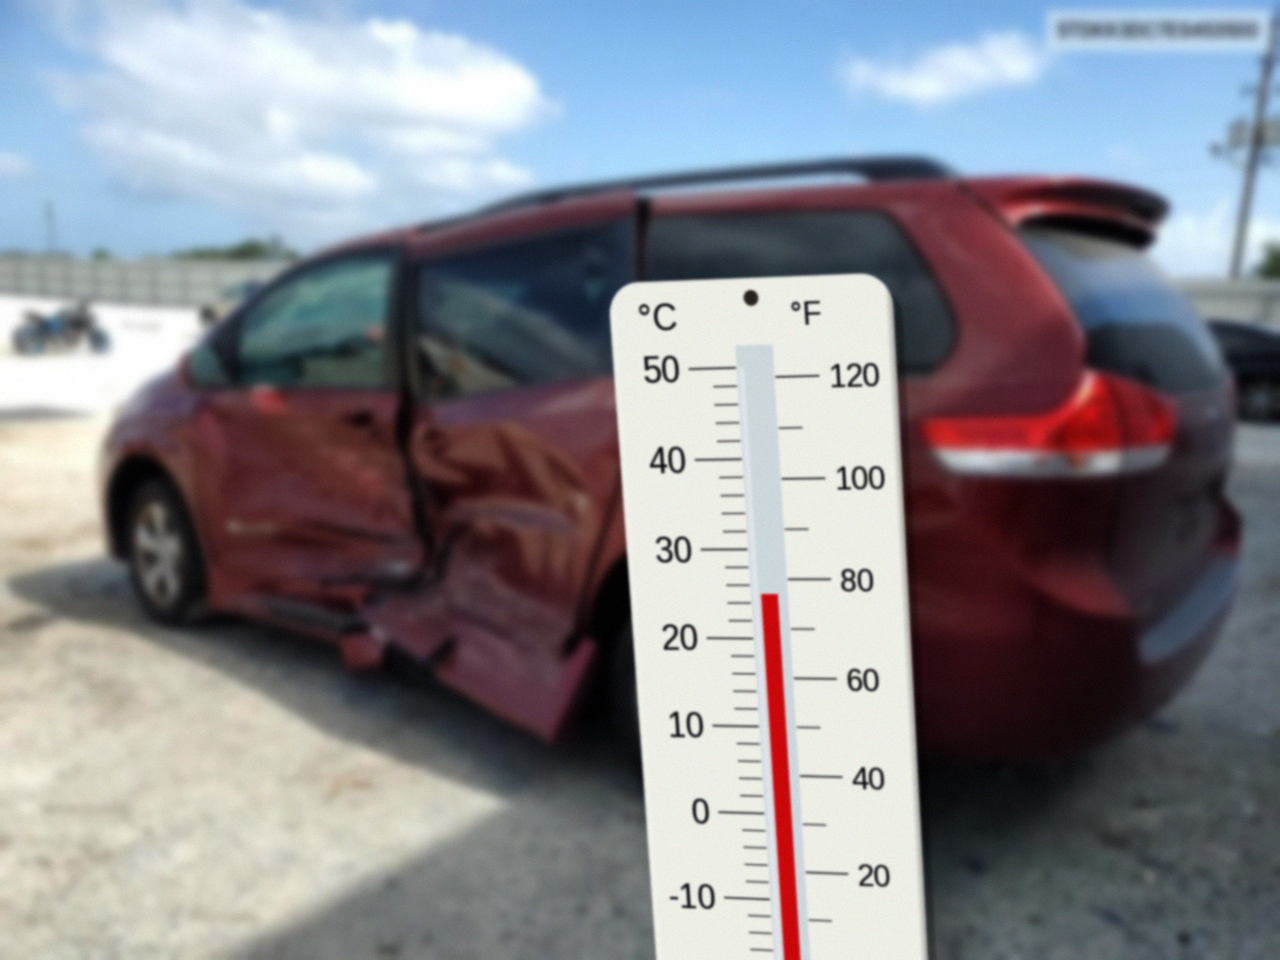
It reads 25 °C
